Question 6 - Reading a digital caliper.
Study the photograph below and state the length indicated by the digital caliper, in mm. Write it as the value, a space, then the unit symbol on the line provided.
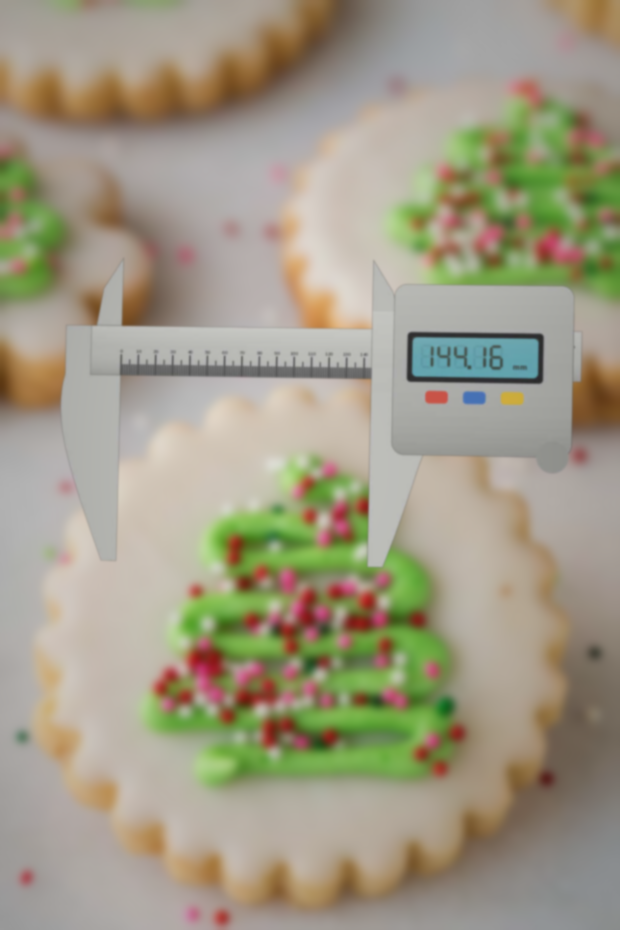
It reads 144.16 mm
